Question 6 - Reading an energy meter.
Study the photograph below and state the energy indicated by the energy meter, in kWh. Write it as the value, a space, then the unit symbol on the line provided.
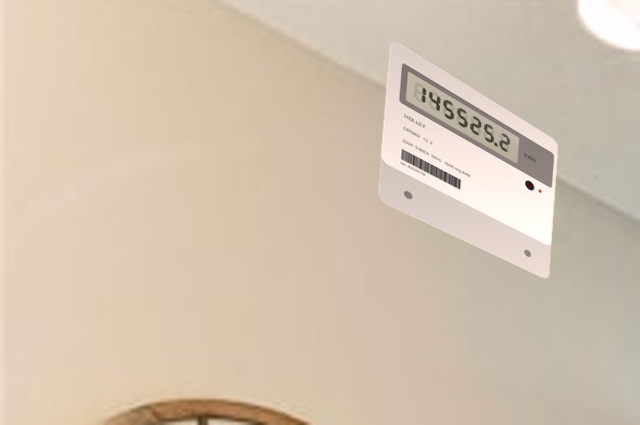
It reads 145525.2 kWh
